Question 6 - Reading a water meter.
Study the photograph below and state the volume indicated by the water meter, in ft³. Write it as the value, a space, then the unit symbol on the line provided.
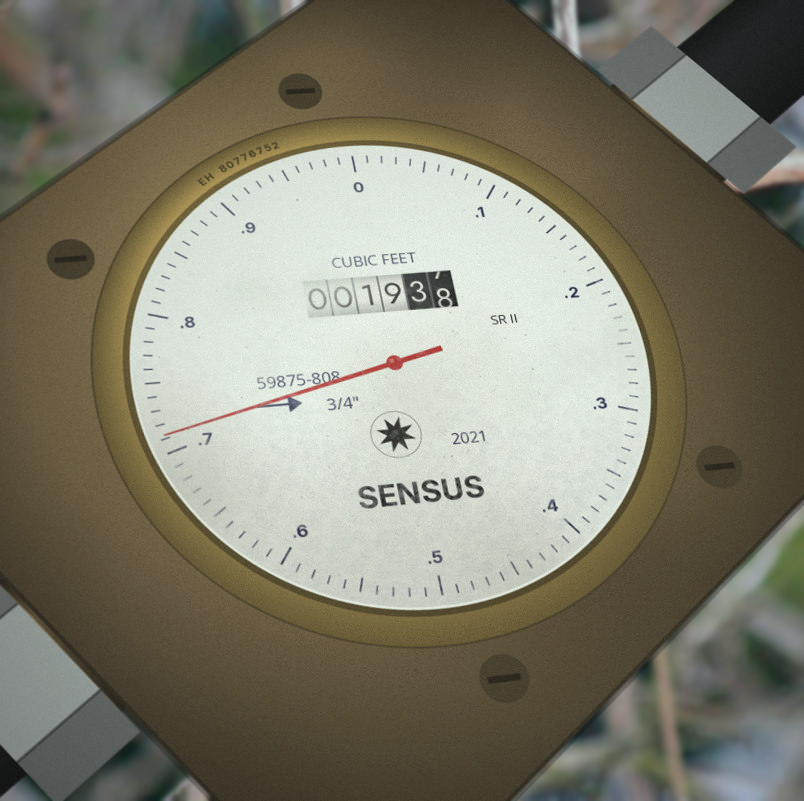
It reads 1937.71 ft³
